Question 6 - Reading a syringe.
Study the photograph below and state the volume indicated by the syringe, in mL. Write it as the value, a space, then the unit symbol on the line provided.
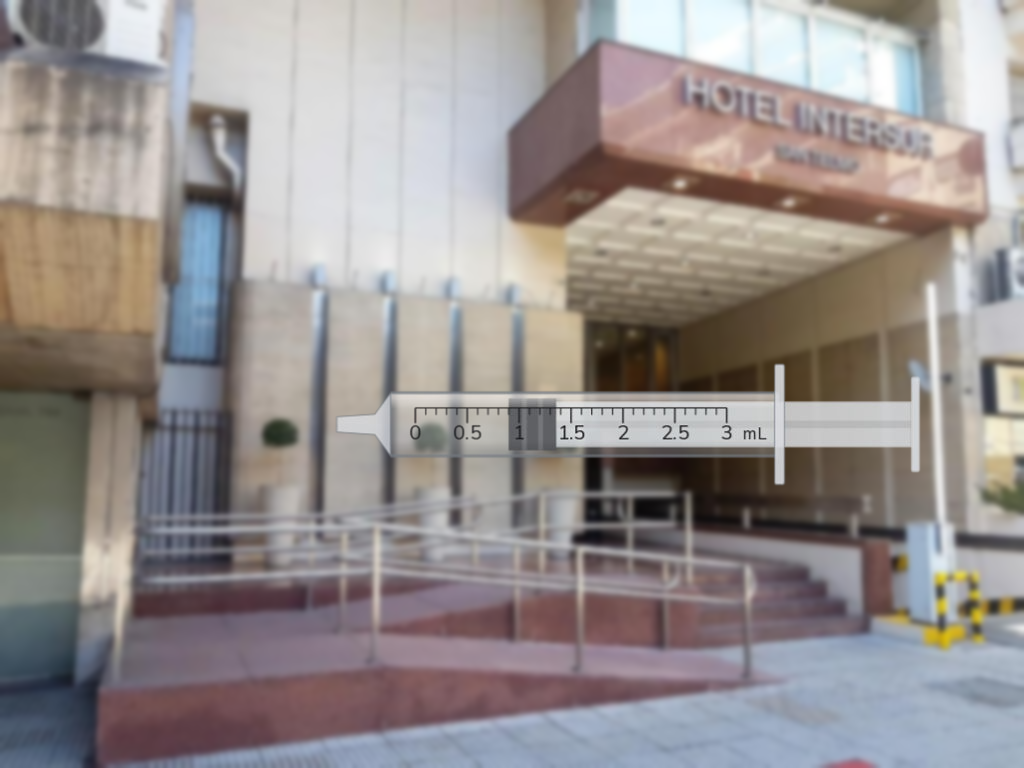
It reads 0.9 mL
